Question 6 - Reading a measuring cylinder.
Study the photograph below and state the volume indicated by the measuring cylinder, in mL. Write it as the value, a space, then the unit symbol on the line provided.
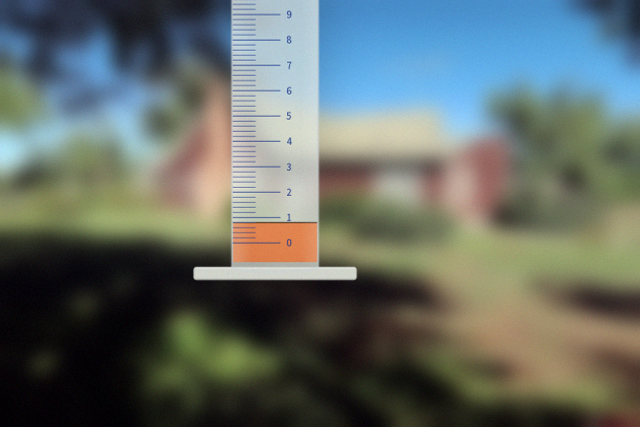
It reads 0.8 mL
